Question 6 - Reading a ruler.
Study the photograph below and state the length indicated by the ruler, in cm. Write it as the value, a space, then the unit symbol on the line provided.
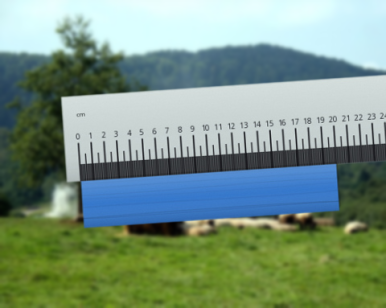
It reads 20 cm
